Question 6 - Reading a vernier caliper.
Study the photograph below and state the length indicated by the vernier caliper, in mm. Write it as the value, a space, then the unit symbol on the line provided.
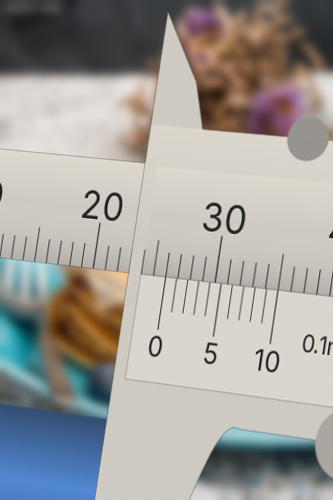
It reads 26.0 mm
